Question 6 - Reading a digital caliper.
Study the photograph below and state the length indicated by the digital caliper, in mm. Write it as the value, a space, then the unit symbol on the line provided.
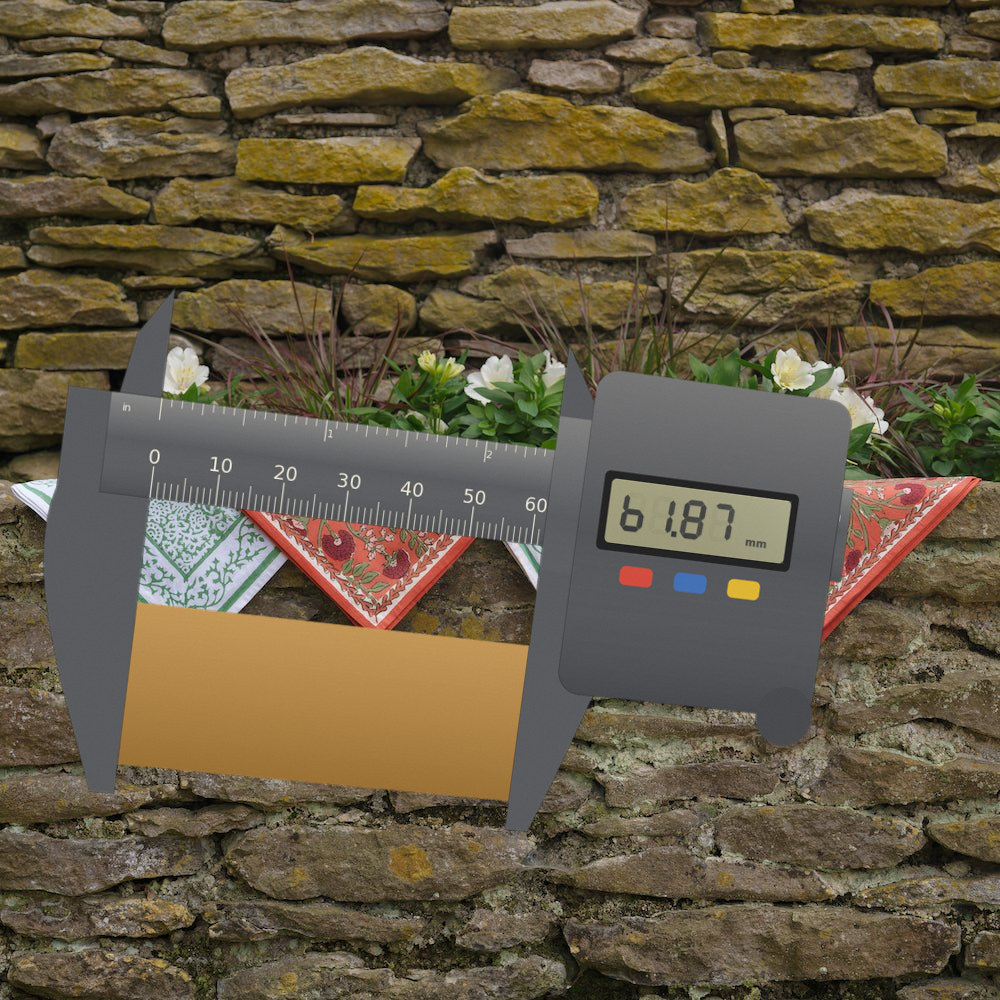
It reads 61.87 mm
